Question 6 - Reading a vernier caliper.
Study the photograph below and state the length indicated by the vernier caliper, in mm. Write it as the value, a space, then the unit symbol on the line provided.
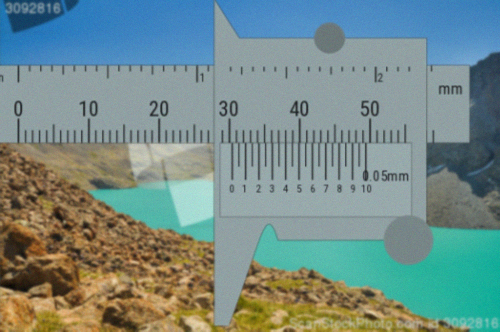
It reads 30.4 mm
